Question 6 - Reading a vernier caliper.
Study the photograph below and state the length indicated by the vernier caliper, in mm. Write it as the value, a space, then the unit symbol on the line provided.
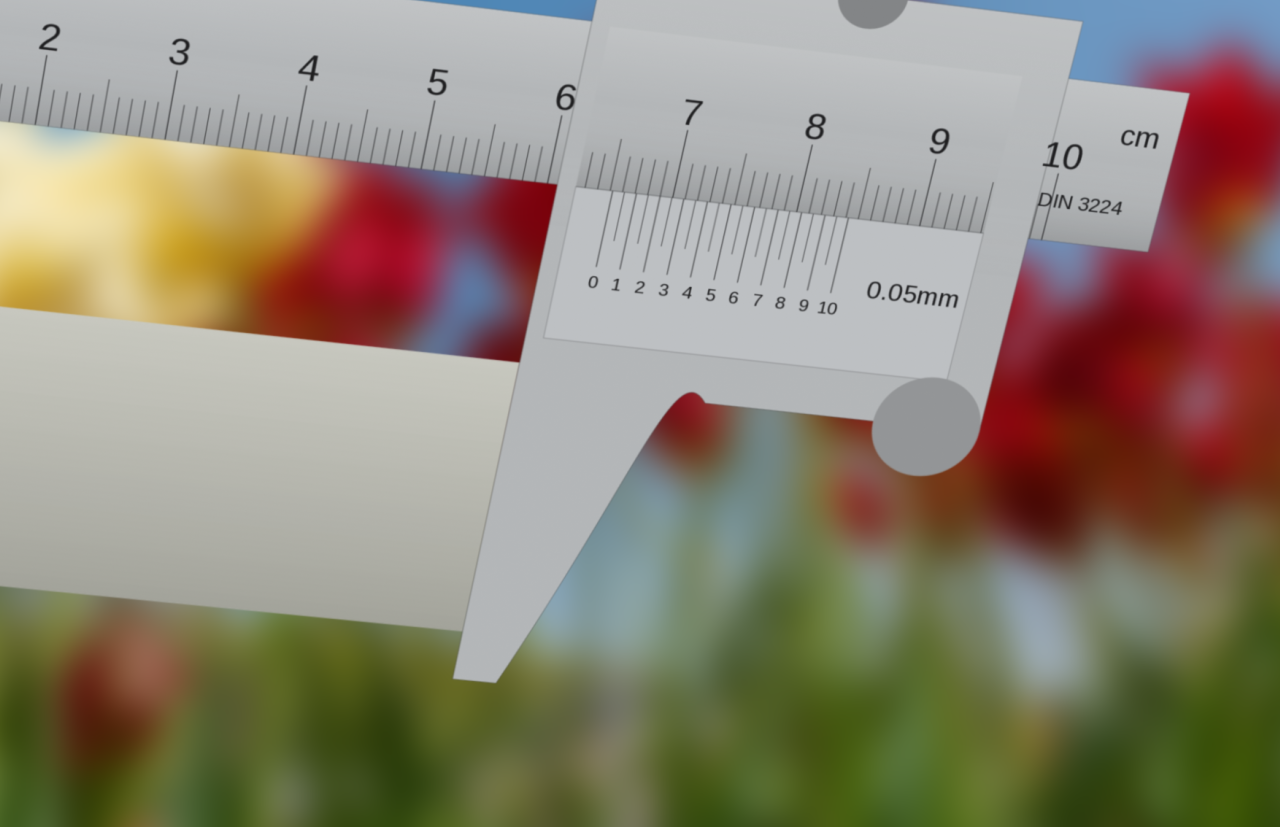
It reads 65.2 mm
